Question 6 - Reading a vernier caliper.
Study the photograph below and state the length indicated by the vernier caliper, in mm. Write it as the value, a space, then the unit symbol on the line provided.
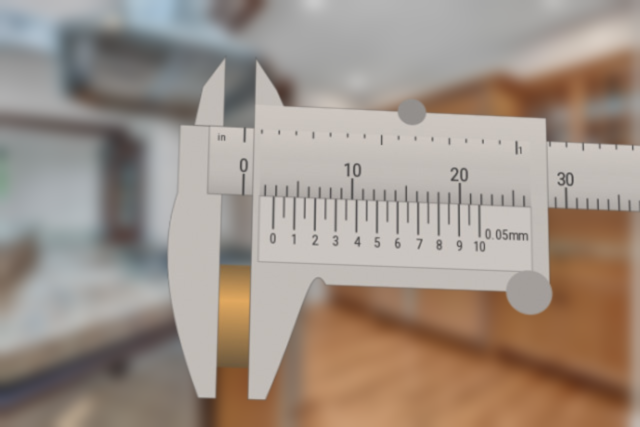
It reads 2.8 mm
